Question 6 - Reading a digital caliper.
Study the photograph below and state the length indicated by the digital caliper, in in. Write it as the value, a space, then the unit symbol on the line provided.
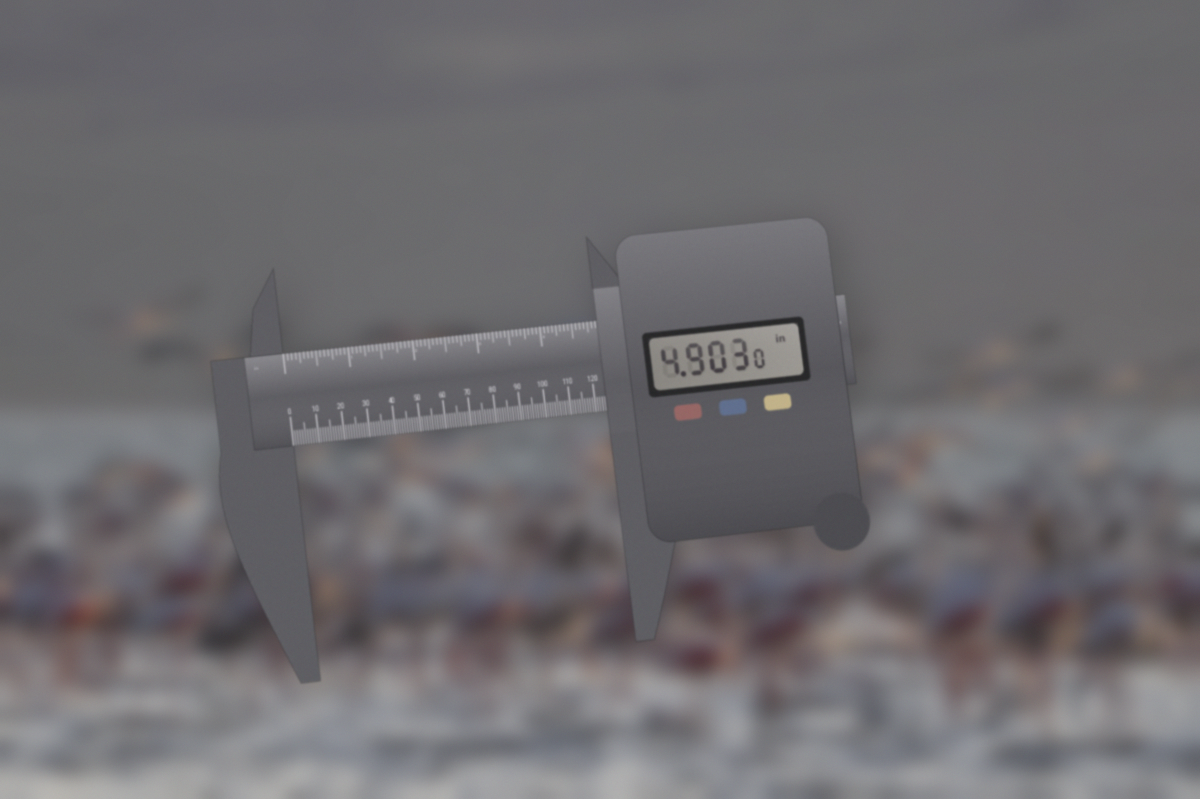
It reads 4.9030 in
